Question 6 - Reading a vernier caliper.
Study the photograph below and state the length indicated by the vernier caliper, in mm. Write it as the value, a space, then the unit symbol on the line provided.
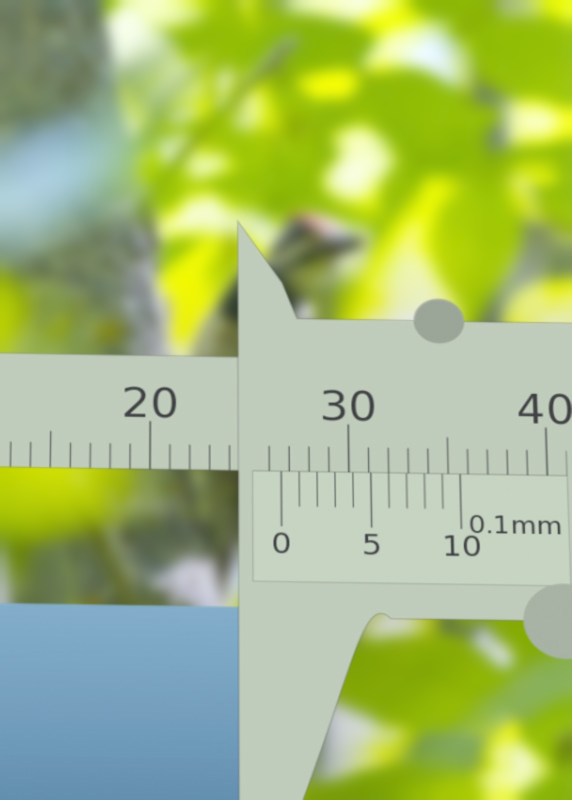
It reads 26.6 mm
